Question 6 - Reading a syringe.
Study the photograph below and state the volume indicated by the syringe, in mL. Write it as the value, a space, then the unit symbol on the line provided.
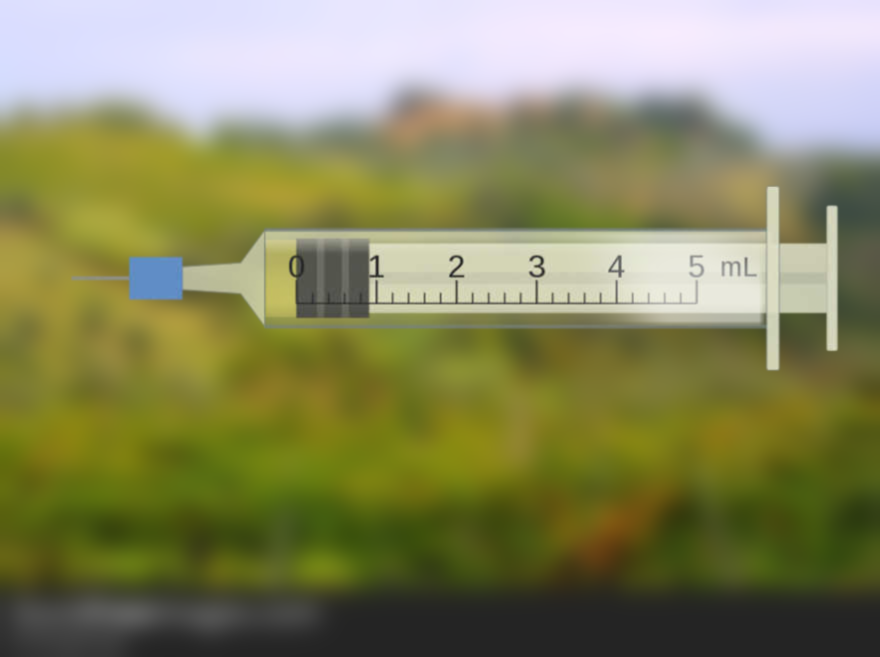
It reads 0 mL
